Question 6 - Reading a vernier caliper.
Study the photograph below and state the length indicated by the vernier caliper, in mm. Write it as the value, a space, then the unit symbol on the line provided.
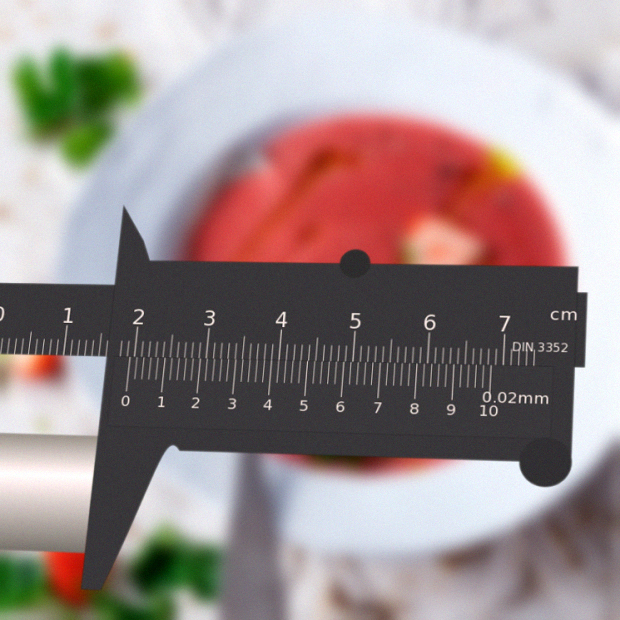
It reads 19.4 mm
